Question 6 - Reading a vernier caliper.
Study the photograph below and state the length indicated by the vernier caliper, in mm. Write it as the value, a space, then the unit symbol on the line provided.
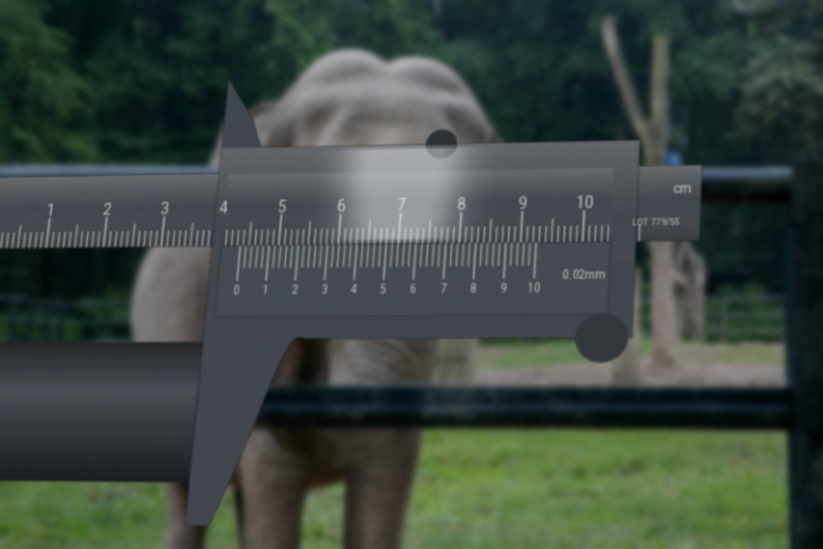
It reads 43.5 mm
